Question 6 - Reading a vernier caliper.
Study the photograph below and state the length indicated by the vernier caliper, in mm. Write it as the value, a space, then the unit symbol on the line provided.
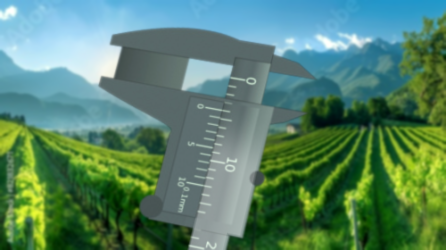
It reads 4.0 mm
